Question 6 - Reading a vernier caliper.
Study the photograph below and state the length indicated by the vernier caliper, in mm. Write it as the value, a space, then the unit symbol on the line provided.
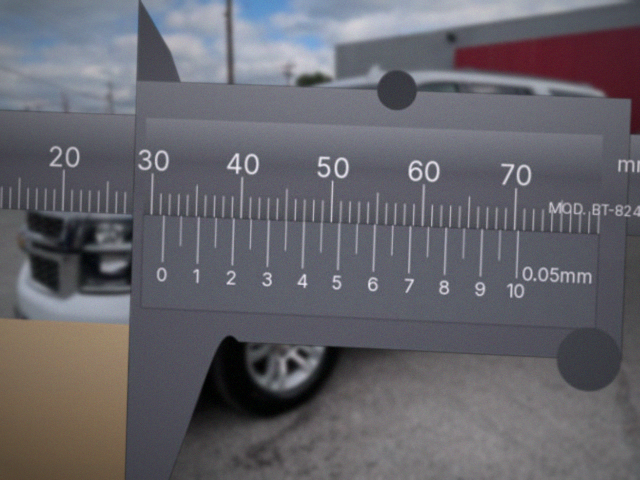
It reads 31.4 mm
